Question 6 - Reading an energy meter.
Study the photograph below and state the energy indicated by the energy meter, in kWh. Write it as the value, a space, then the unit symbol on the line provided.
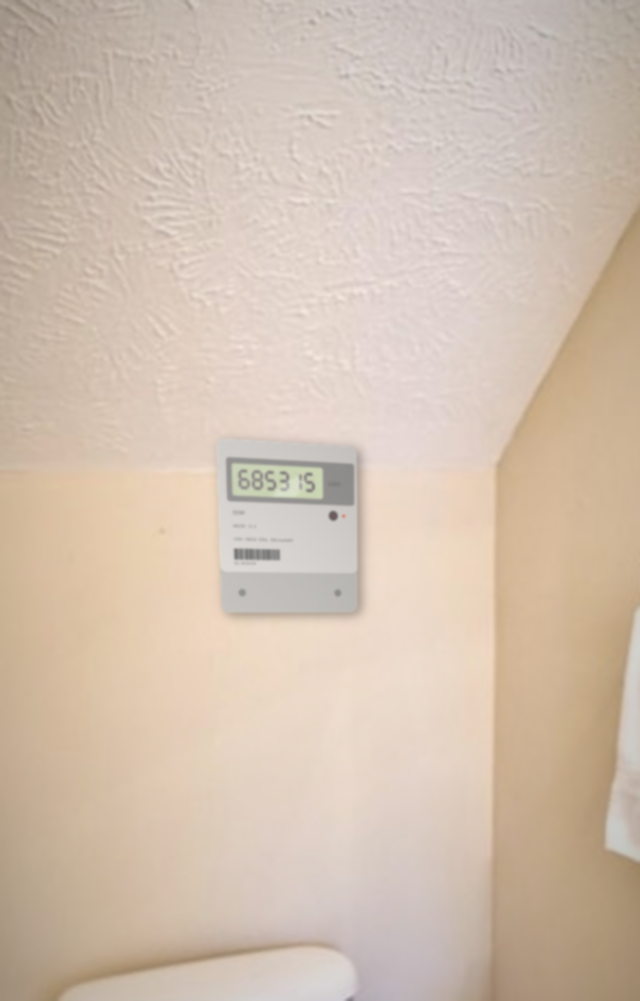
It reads 685315 kWh
